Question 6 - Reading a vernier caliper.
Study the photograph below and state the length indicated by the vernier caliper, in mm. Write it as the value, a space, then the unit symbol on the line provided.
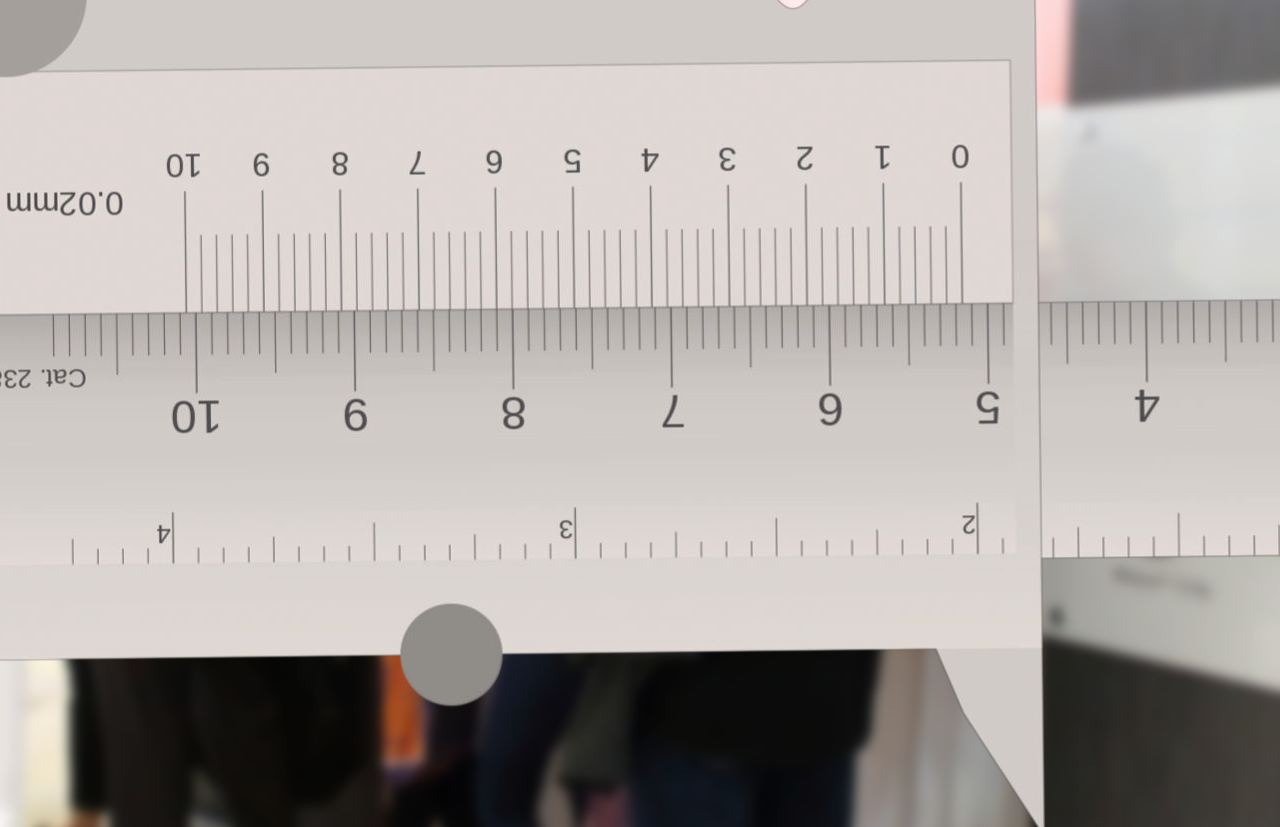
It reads 51.6 mm
